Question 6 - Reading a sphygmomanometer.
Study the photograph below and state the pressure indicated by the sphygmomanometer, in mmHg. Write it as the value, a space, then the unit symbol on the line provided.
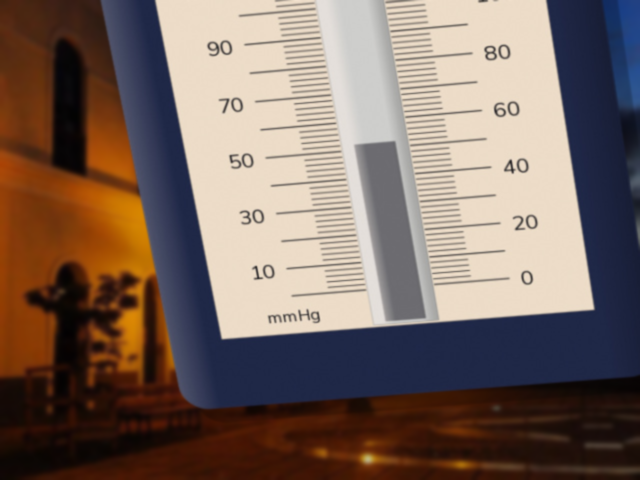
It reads 52 mmHg
